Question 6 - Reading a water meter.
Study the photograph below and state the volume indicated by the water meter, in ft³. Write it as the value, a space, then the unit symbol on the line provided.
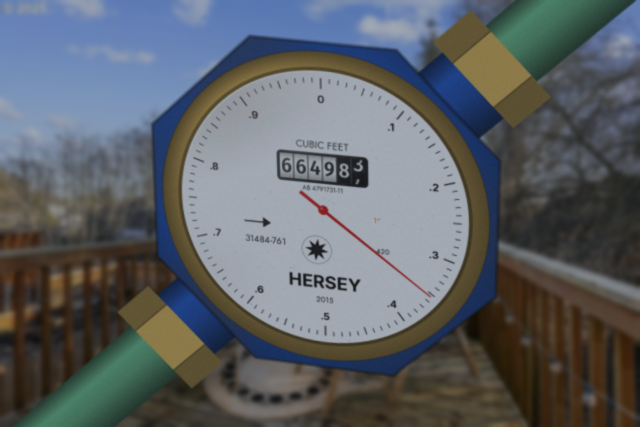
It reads 664983.35 ft³
